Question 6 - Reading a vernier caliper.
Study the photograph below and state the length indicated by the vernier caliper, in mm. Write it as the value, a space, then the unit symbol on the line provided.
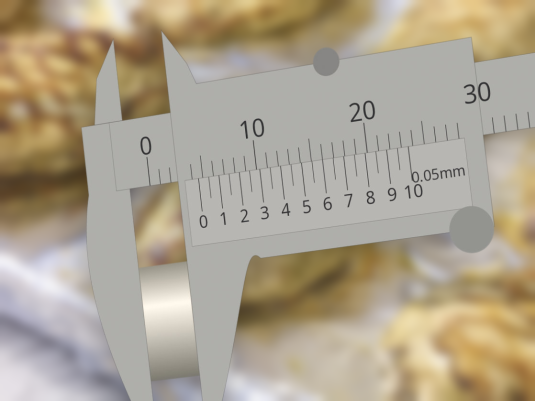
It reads 4.6 mm
